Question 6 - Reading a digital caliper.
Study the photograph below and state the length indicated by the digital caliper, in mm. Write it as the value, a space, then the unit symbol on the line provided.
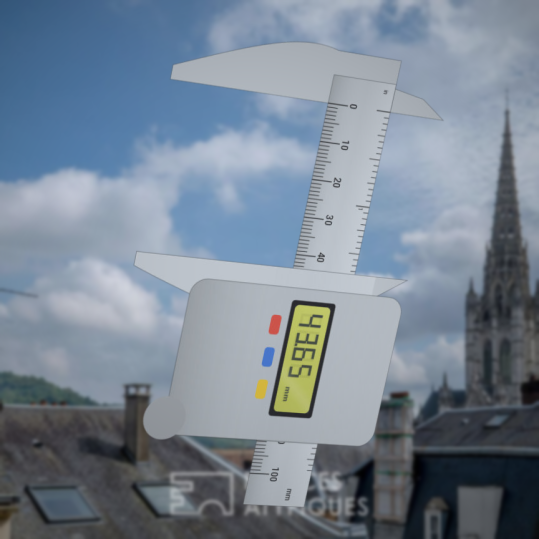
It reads 43.65 mm
